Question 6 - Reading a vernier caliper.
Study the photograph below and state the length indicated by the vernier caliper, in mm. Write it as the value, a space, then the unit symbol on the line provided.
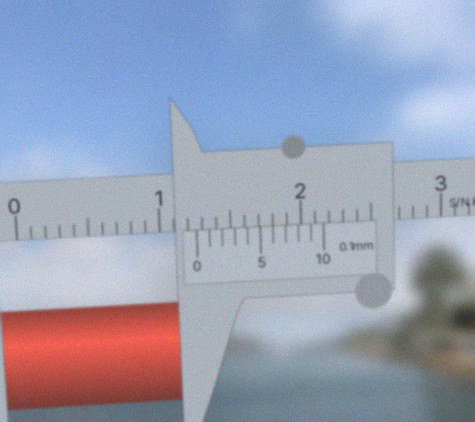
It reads 12.6 mm
